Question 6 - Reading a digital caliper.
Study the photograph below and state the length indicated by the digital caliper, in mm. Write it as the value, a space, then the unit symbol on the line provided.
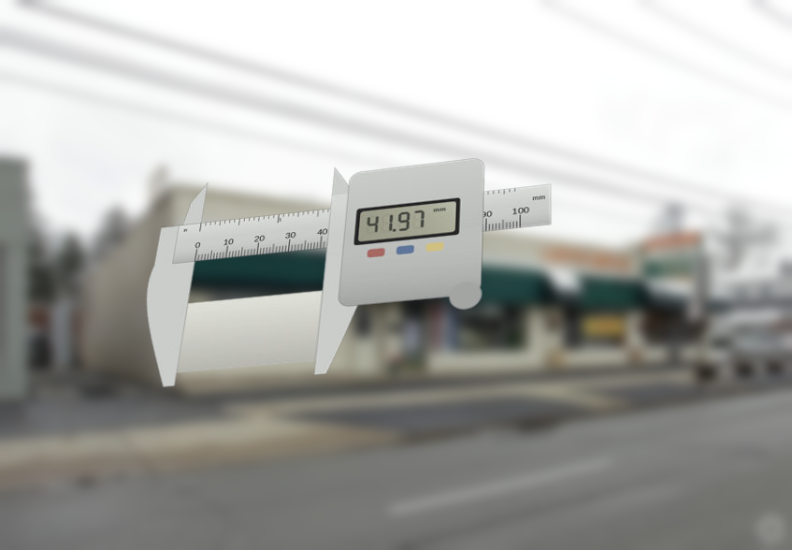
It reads 41.97 mm
